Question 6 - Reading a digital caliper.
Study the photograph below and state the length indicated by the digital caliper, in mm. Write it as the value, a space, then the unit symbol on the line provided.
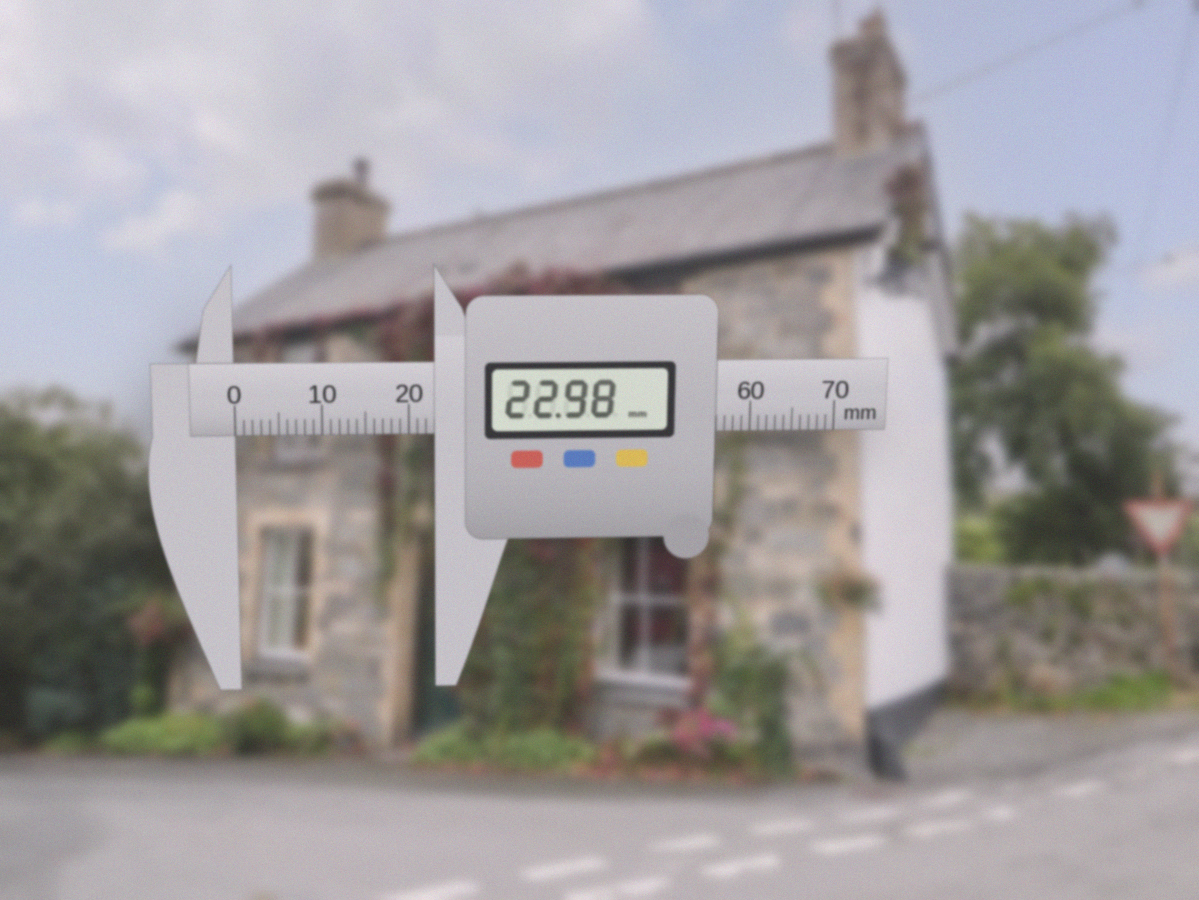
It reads 22.98 mm
